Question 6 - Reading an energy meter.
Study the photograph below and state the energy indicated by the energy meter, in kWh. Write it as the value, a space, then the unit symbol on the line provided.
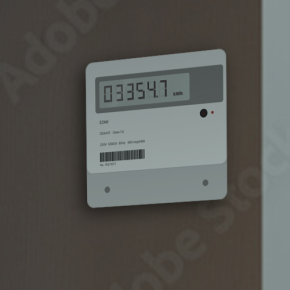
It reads 3354.7 kWh
